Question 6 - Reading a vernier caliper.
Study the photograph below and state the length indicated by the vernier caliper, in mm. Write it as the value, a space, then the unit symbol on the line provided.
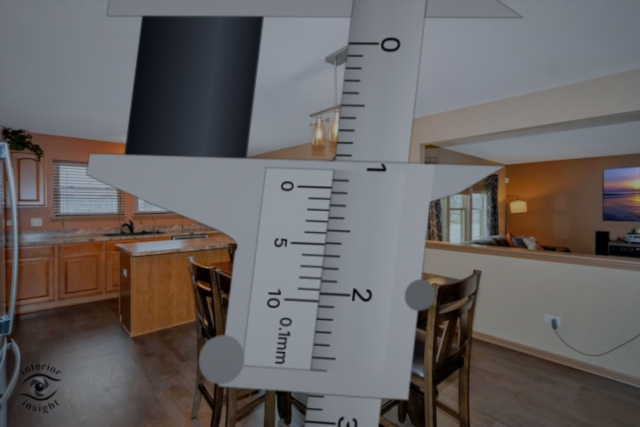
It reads 11.6 mm
